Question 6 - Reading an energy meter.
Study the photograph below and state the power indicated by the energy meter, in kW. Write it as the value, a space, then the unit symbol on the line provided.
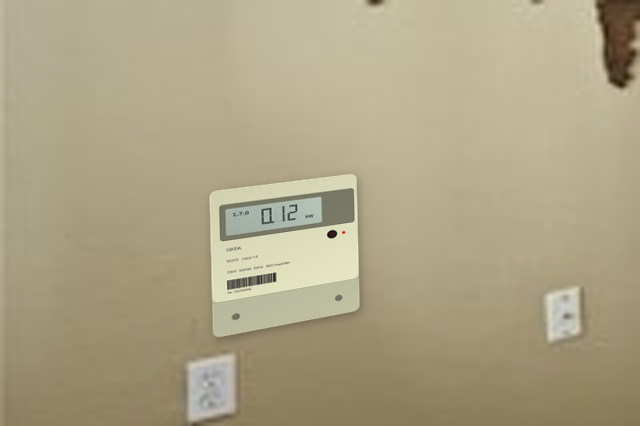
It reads 0.12 kW
